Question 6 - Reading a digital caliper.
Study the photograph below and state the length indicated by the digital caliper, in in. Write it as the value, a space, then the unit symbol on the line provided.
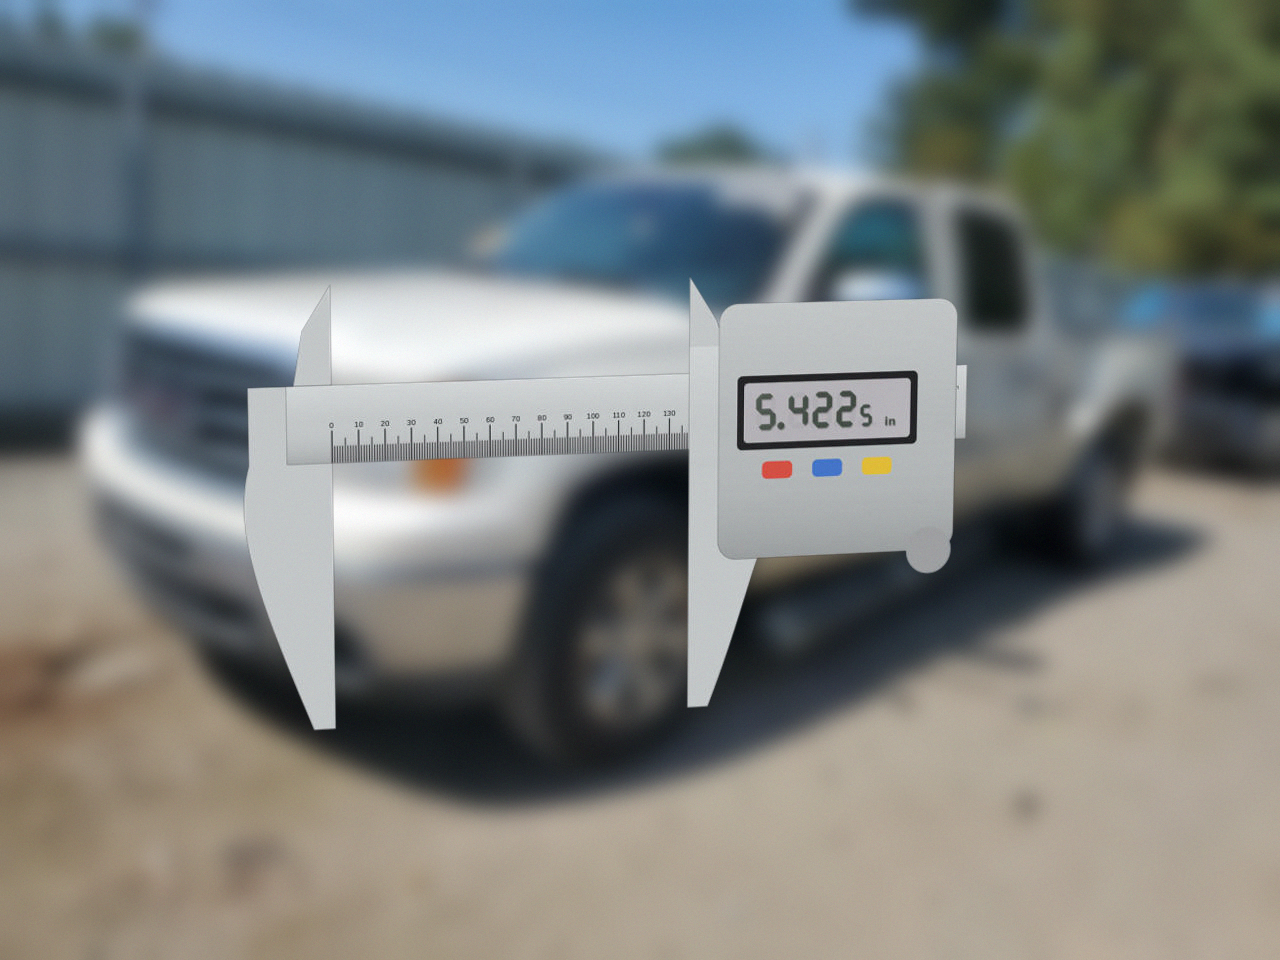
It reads 5.4225 in
